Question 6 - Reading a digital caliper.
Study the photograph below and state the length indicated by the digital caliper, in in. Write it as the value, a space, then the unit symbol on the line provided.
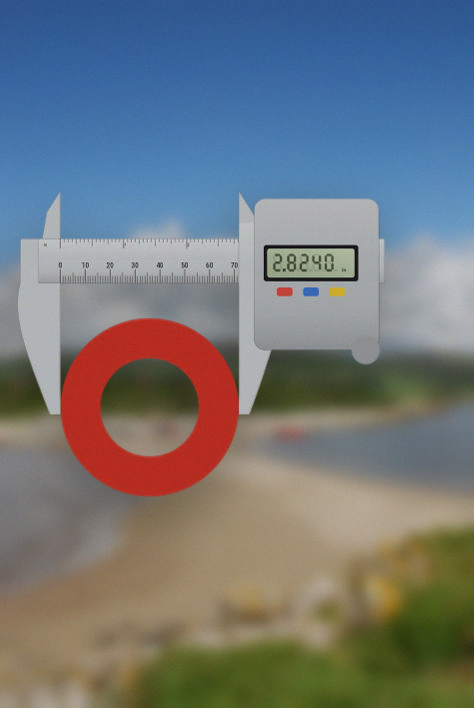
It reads 2.8240 in
